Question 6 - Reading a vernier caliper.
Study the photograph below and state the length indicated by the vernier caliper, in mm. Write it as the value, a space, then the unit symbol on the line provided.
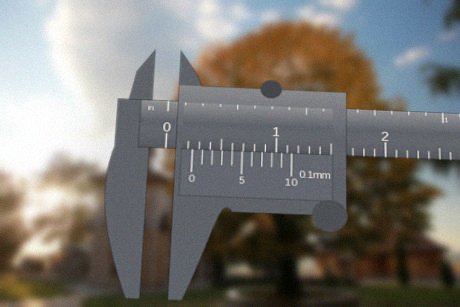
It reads 2.4 mm
